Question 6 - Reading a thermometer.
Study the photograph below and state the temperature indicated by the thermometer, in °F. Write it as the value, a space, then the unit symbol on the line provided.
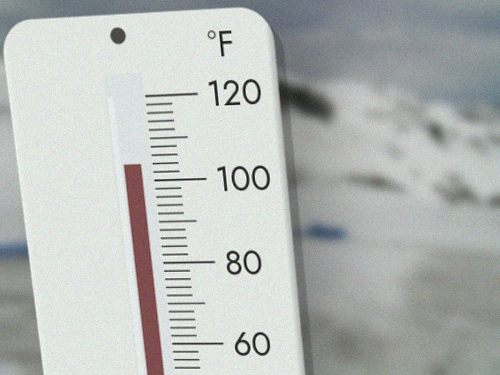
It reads 104 °F
